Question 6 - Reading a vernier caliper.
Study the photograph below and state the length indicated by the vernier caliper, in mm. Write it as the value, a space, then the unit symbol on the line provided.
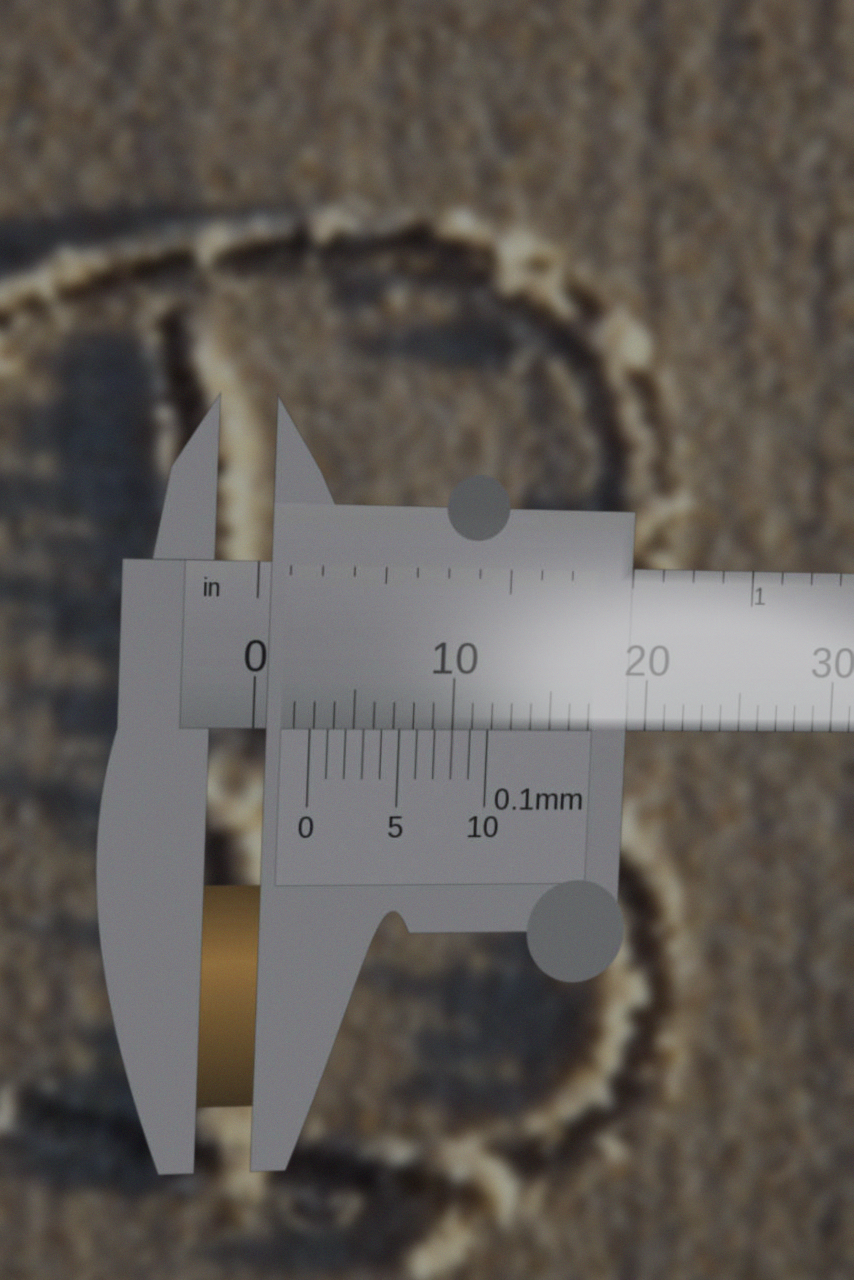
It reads 2.8 mm
